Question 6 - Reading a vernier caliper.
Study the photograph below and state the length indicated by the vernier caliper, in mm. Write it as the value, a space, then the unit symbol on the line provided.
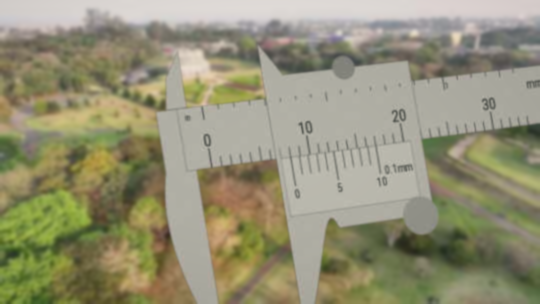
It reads 8.0 mm
